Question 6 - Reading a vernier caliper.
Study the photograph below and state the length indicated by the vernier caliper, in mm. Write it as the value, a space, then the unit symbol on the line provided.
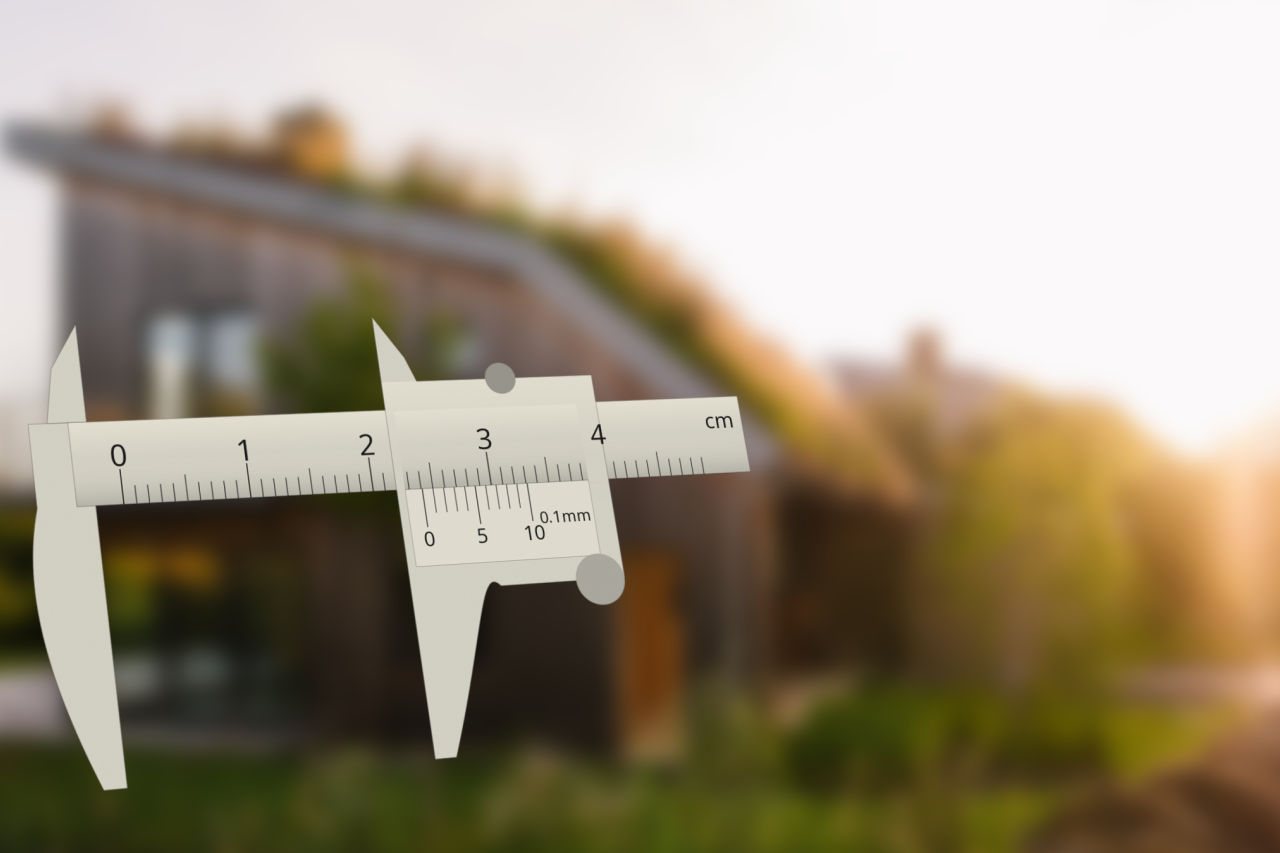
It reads 24.1 mm
